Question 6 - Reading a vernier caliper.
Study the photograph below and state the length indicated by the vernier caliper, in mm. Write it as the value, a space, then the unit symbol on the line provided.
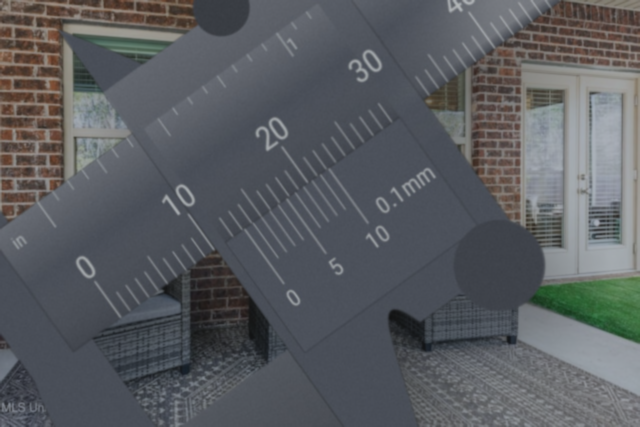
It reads 13.2 mm
